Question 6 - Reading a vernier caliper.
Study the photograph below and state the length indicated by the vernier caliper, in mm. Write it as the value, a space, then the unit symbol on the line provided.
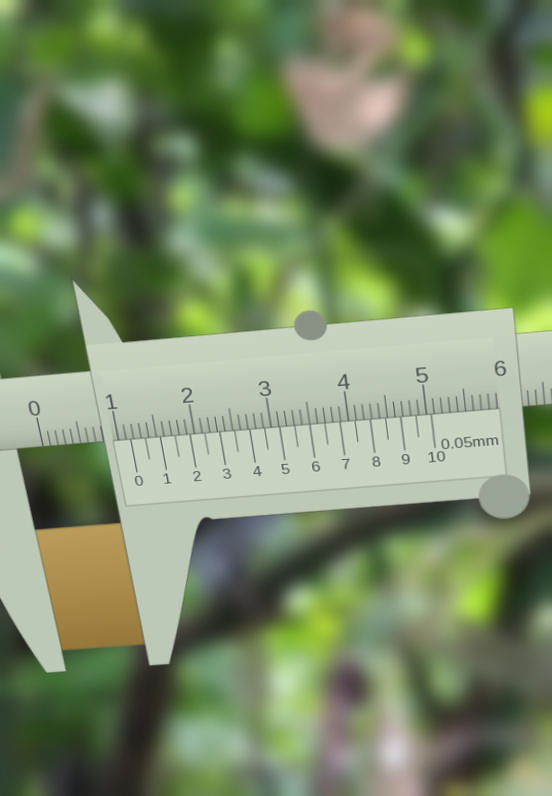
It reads 11.6 mm
